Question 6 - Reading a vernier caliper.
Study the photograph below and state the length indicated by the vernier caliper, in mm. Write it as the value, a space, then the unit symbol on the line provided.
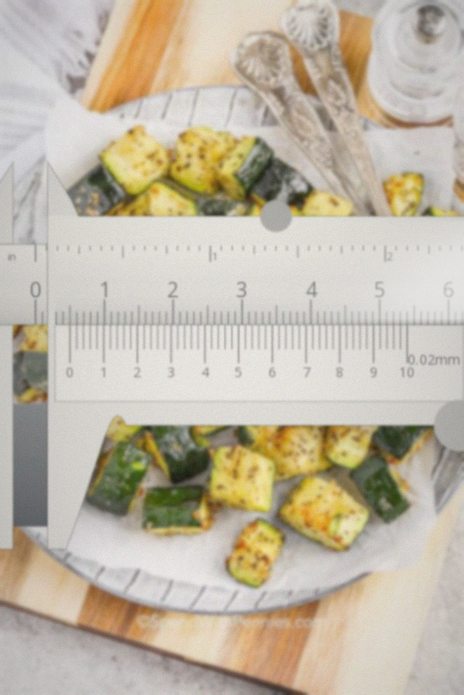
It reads 5.0 mm
